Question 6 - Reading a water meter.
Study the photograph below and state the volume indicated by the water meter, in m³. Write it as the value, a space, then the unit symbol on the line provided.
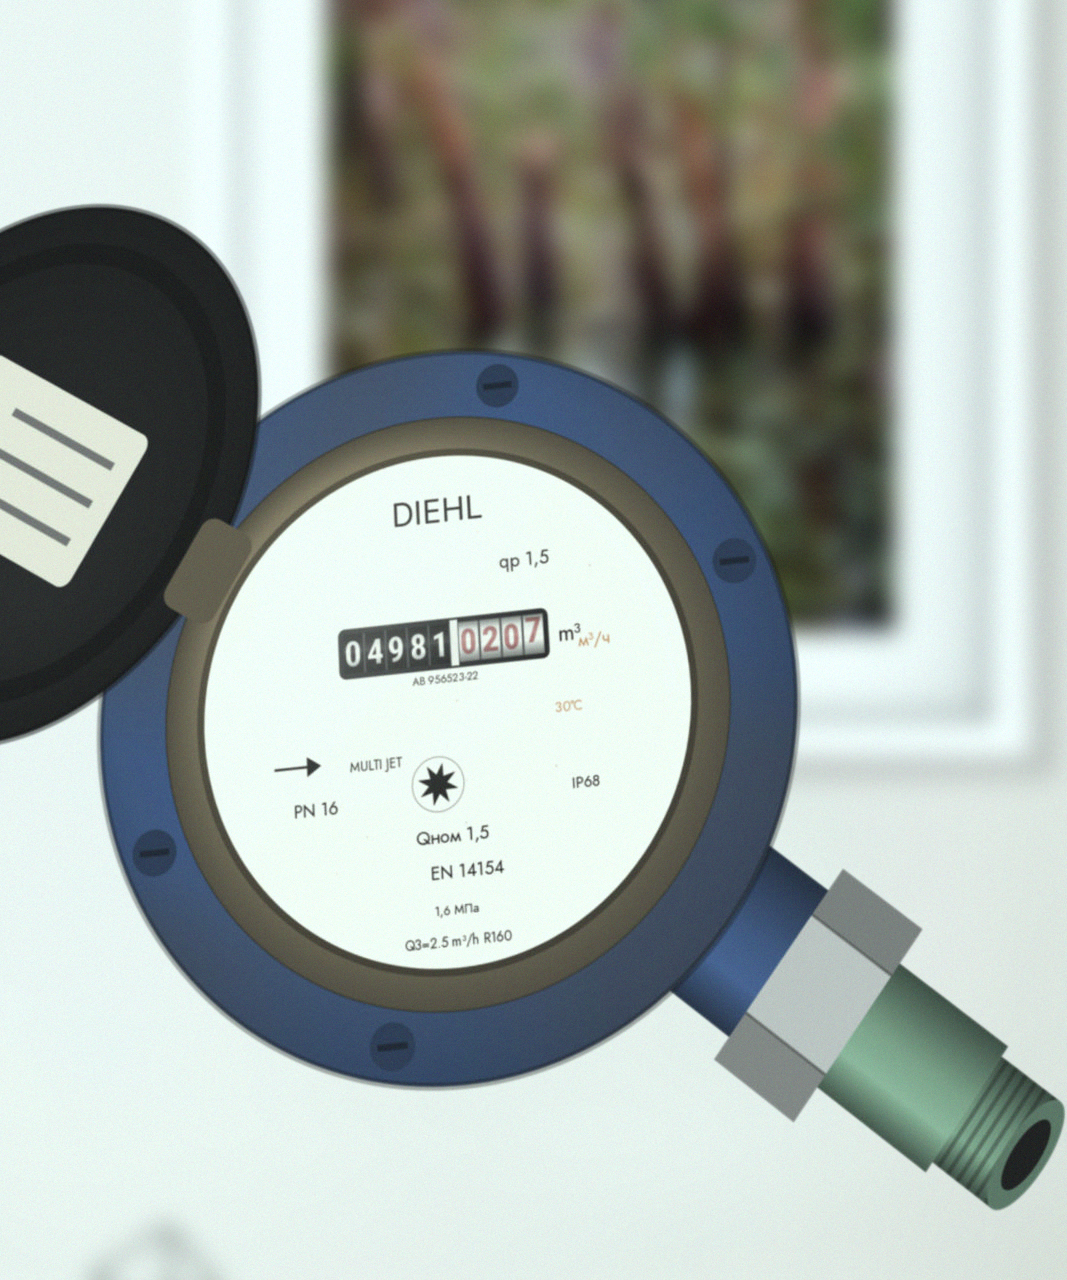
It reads 4981.0207 m³
